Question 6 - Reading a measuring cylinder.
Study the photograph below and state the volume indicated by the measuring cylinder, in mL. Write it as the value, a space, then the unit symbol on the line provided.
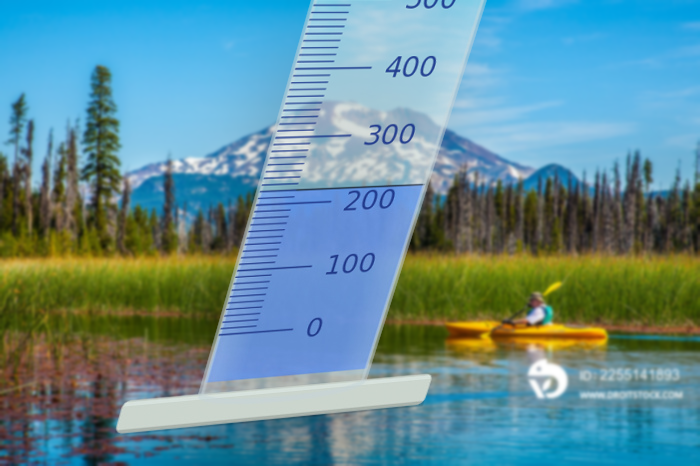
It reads 220 mL
